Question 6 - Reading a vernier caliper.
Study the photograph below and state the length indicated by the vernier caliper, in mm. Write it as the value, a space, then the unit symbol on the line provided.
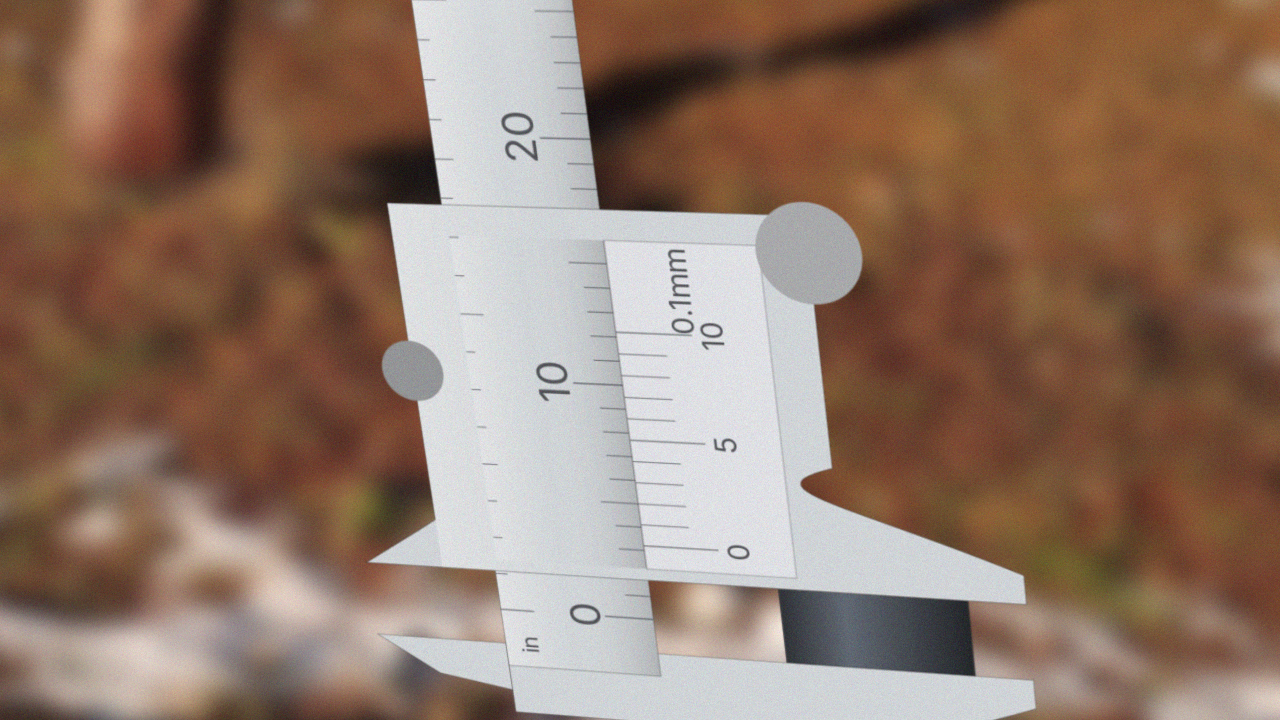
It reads 3.2 mm
